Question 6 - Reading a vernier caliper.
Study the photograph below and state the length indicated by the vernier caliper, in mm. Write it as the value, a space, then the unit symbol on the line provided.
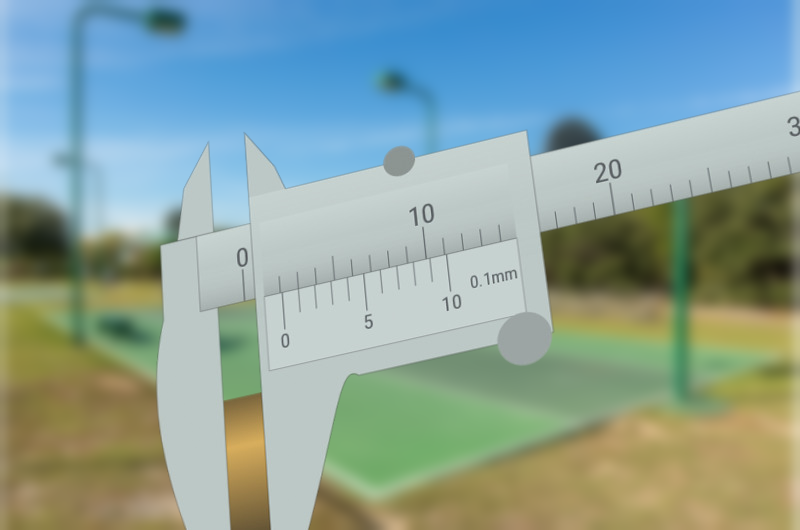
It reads 2.1 mm
